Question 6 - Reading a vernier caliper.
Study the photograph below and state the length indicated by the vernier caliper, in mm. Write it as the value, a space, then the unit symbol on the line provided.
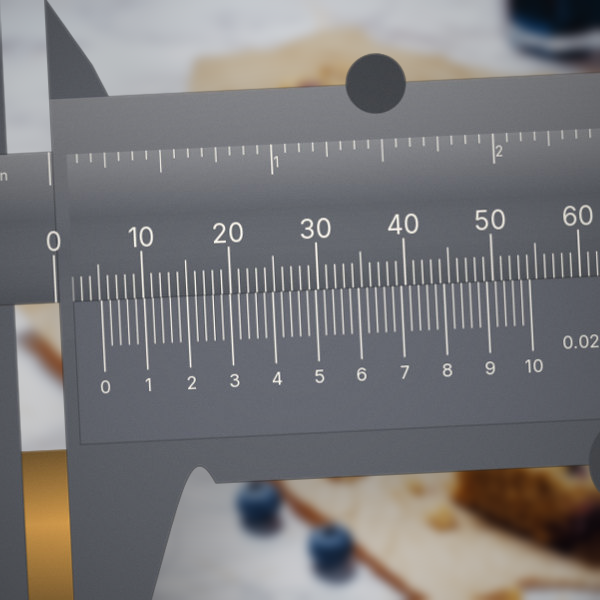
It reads 5.2 mm
